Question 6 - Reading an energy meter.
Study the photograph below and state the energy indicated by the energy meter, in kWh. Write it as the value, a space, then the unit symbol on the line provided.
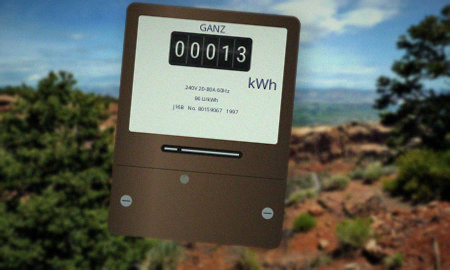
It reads 13 kWh
